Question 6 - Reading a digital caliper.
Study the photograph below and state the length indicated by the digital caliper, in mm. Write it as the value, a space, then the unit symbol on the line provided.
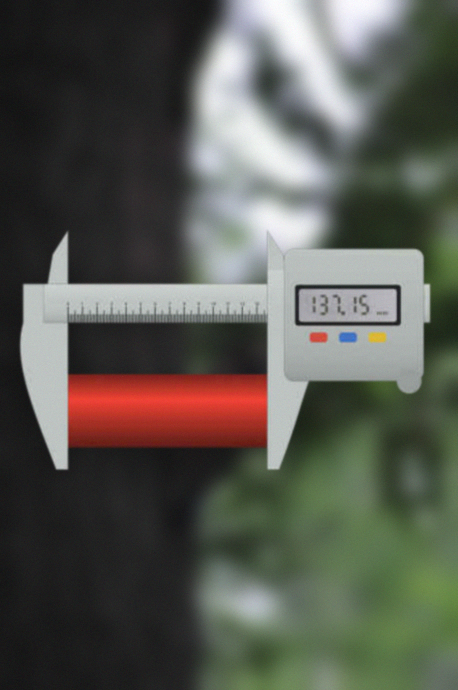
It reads 137.15 mm
